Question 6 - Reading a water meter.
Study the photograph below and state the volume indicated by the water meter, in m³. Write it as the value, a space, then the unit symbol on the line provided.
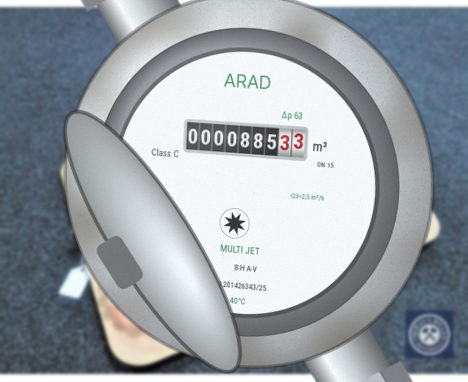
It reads 885.33 m³
